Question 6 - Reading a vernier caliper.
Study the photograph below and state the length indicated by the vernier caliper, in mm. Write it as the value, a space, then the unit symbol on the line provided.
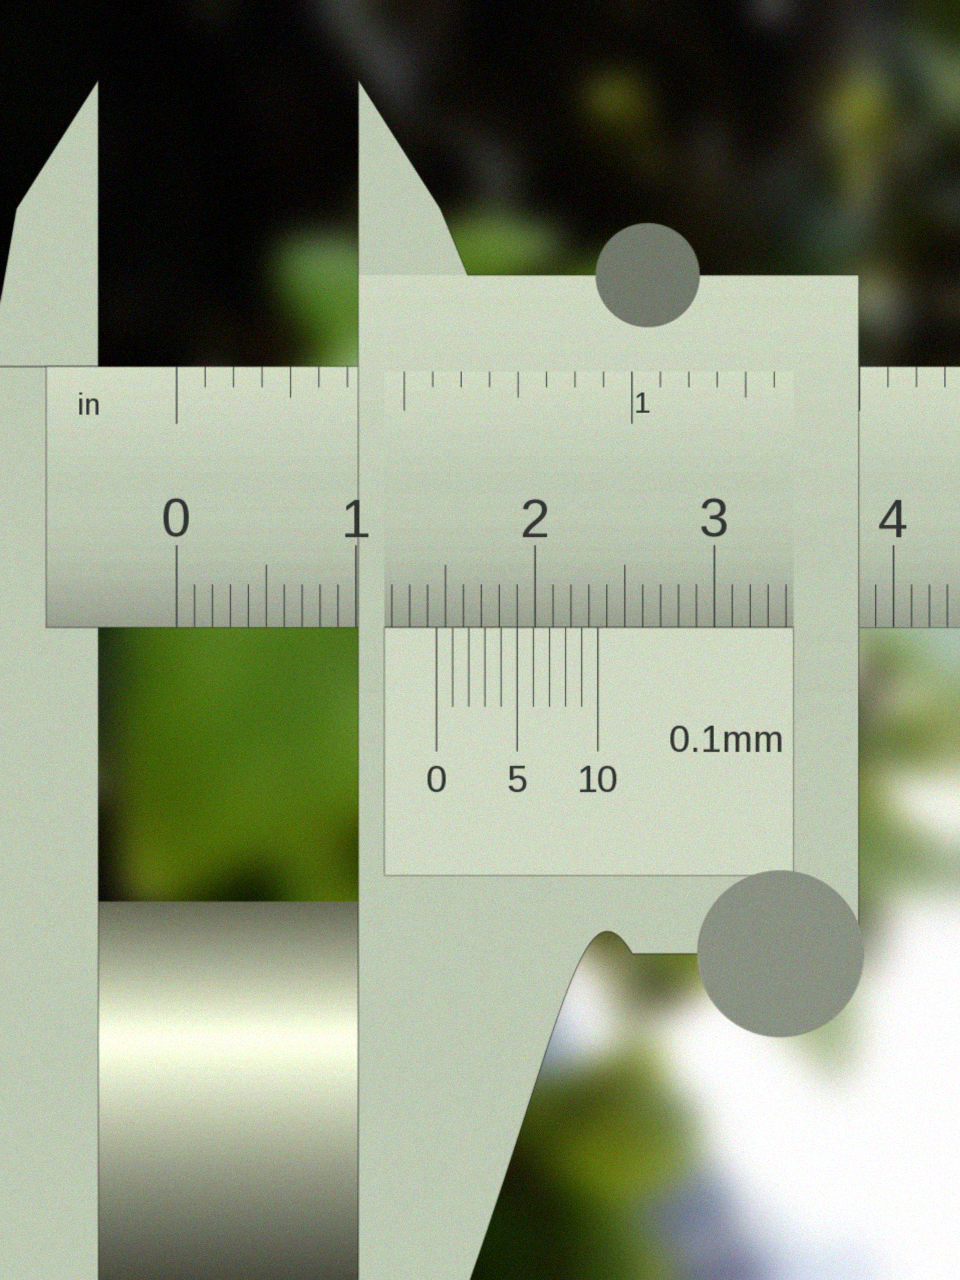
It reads 14.5 mm
